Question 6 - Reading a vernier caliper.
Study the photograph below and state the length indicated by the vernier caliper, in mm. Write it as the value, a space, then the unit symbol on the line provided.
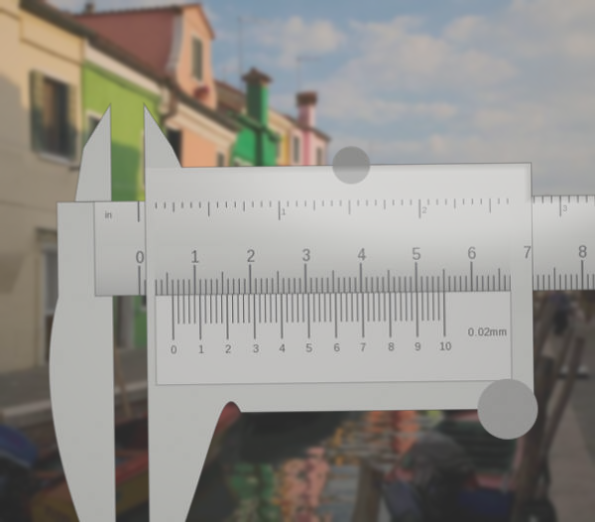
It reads 6.0 mm
